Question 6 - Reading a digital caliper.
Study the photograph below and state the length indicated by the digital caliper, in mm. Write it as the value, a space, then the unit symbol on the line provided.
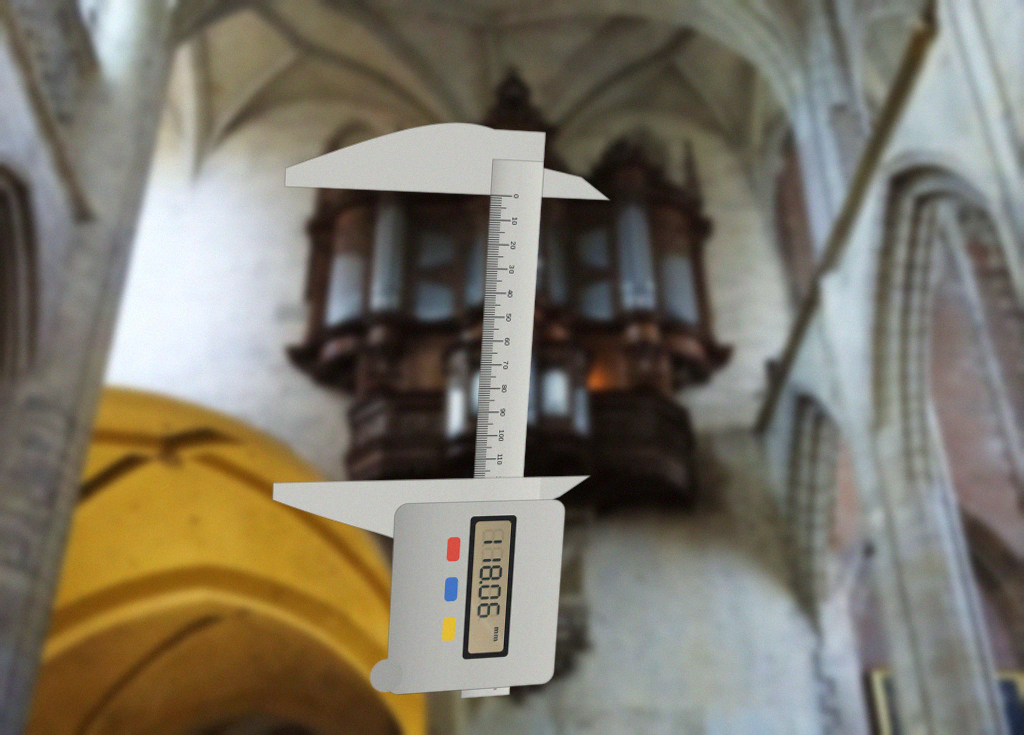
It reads 118.06 mm
